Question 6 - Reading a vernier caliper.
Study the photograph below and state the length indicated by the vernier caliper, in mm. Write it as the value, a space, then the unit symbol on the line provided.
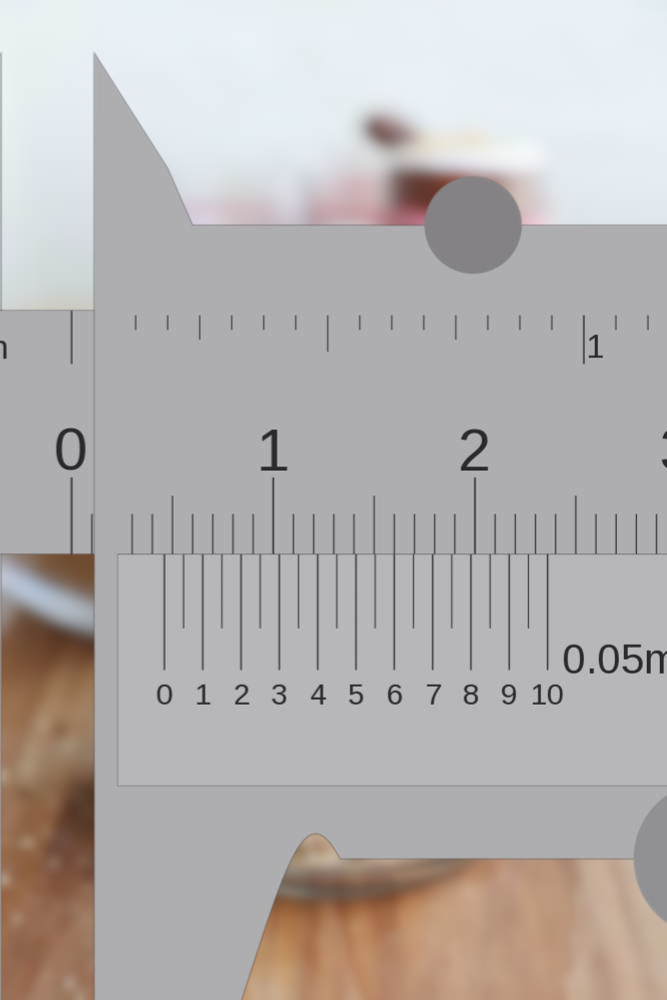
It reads 4.6 mm
